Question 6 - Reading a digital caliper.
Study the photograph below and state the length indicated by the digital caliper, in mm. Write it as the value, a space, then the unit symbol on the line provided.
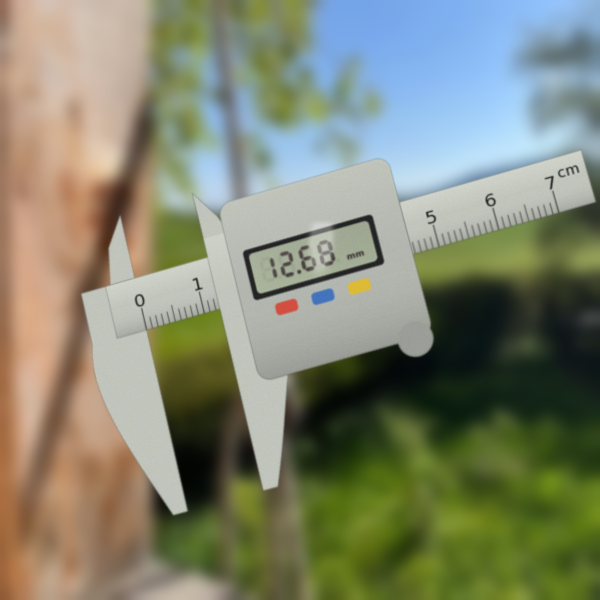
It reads 12.68 mm
